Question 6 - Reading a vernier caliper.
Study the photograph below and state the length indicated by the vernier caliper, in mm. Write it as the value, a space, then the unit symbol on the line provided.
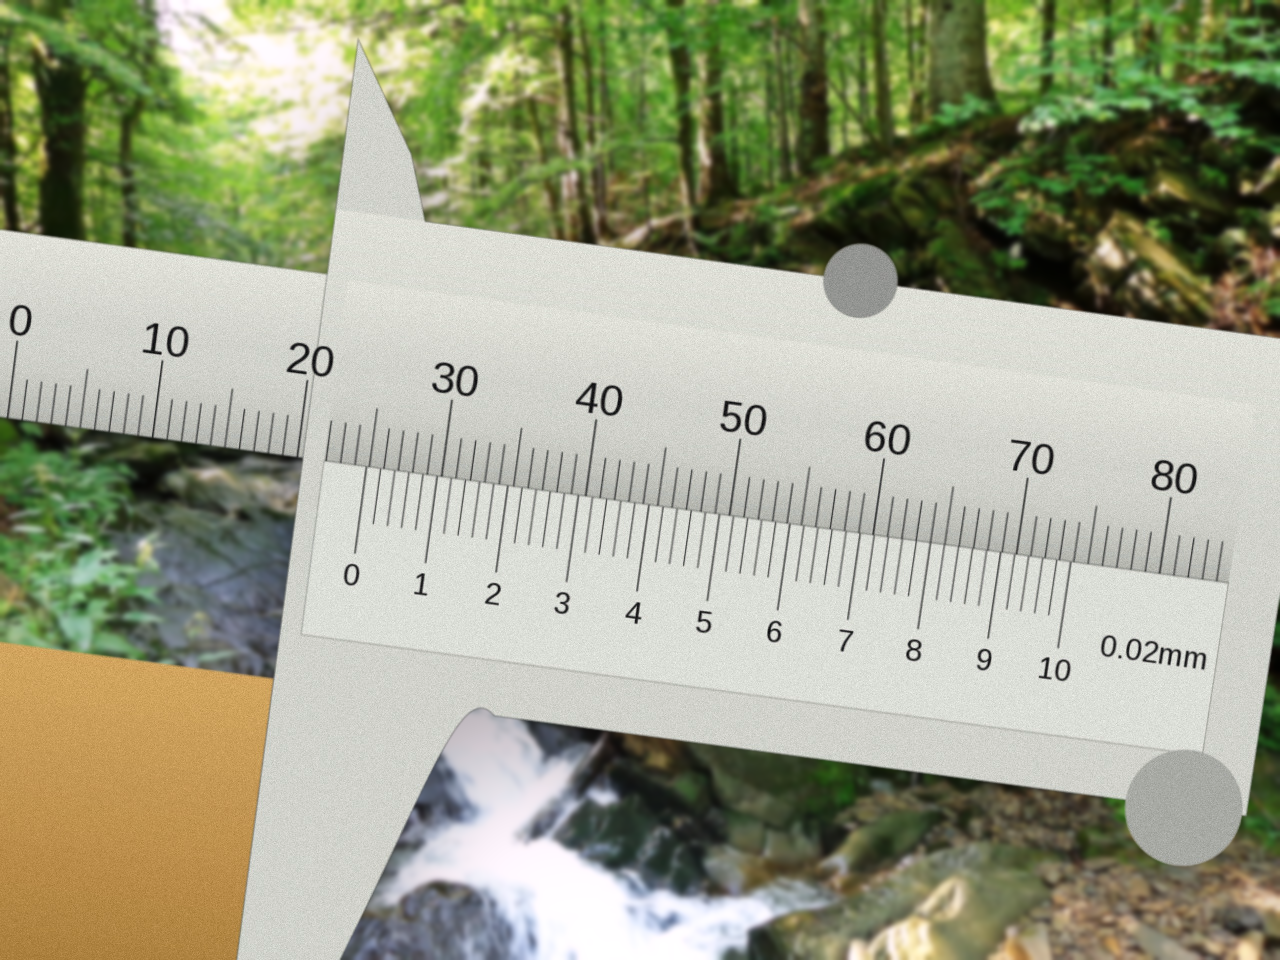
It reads 24.8 mm
